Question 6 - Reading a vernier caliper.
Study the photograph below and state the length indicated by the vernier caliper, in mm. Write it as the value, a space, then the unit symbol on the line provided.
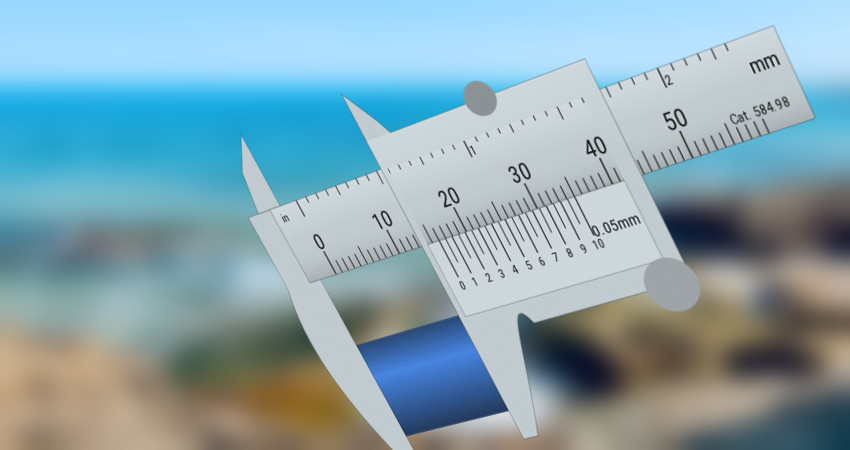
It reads 16.0 mm
